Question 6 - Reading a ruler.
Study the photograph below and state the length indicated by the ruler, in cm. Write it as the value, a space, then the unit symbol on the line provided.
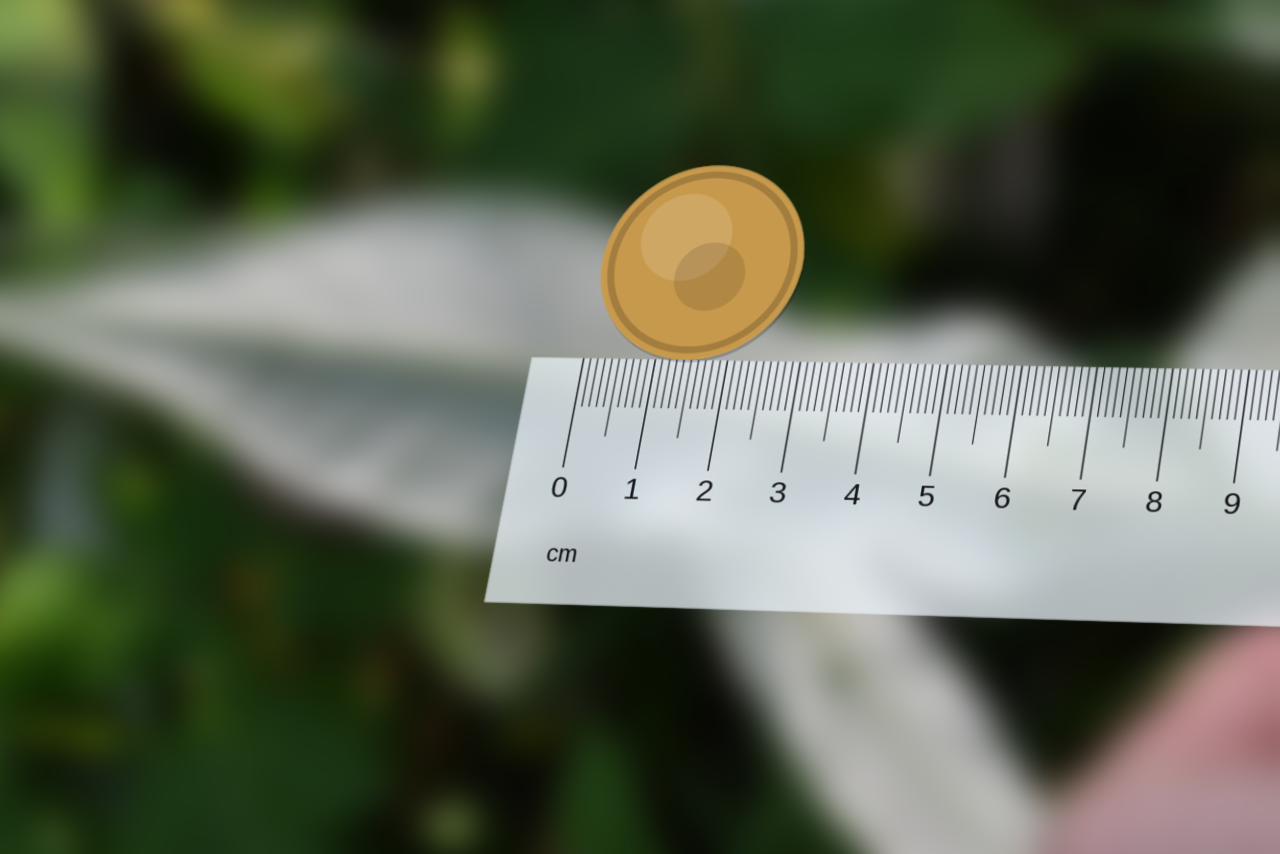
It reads 2.8 cm
